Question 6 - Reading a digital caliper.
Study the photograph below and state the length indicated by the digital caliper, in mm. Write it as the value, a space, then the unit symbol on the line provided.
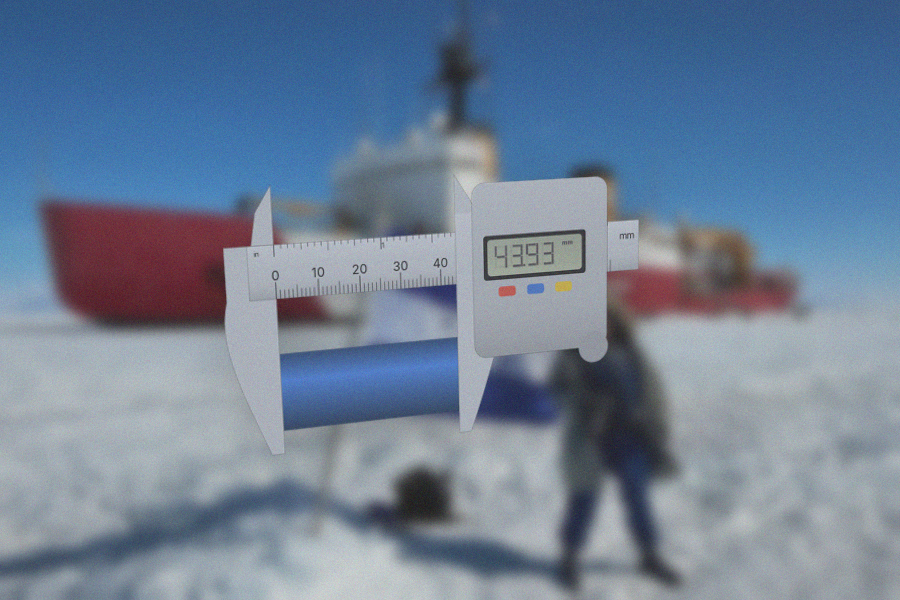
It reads 43.93 mm
